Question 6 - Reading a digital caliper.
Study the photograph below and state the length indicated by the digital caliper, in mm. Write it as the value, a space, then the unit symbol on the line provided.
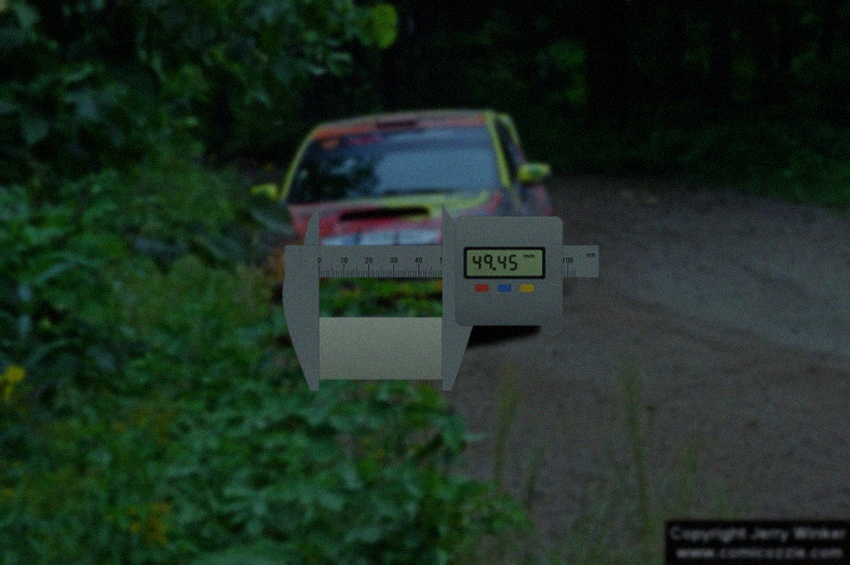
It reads 49.45 mm
